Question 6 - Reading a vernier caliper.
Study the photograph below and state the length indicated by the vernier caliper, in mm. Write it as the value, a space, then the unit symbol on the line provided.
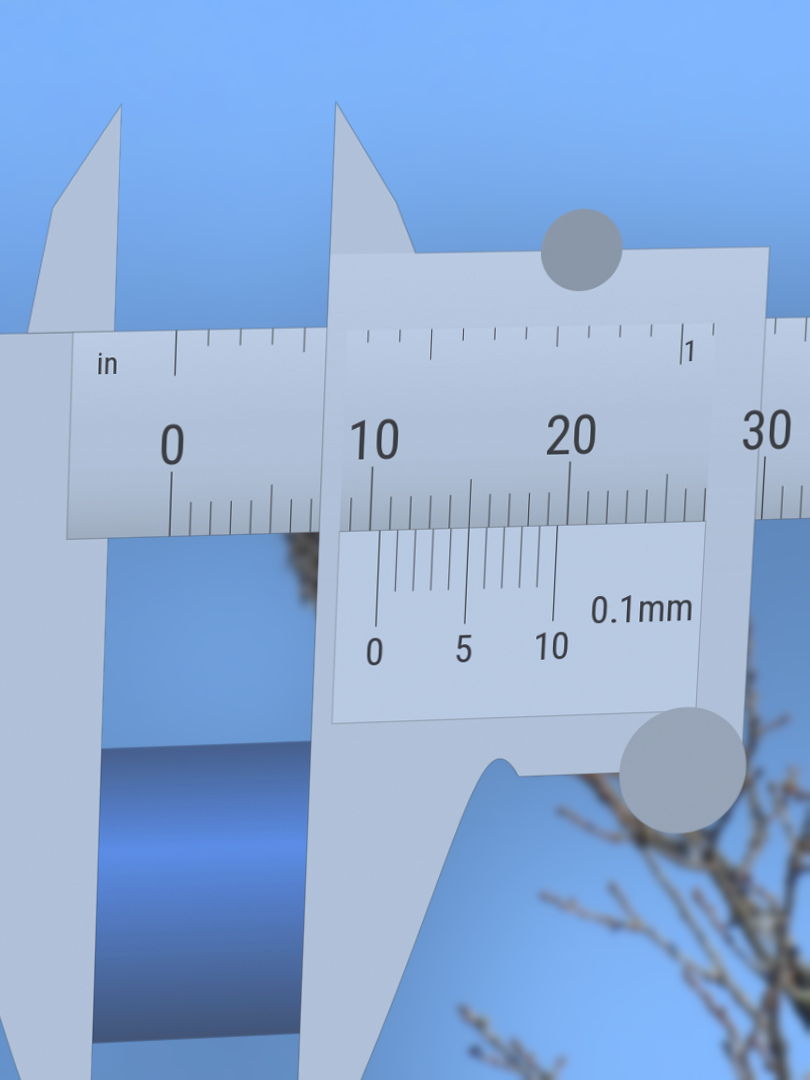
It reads 10.5 mm
